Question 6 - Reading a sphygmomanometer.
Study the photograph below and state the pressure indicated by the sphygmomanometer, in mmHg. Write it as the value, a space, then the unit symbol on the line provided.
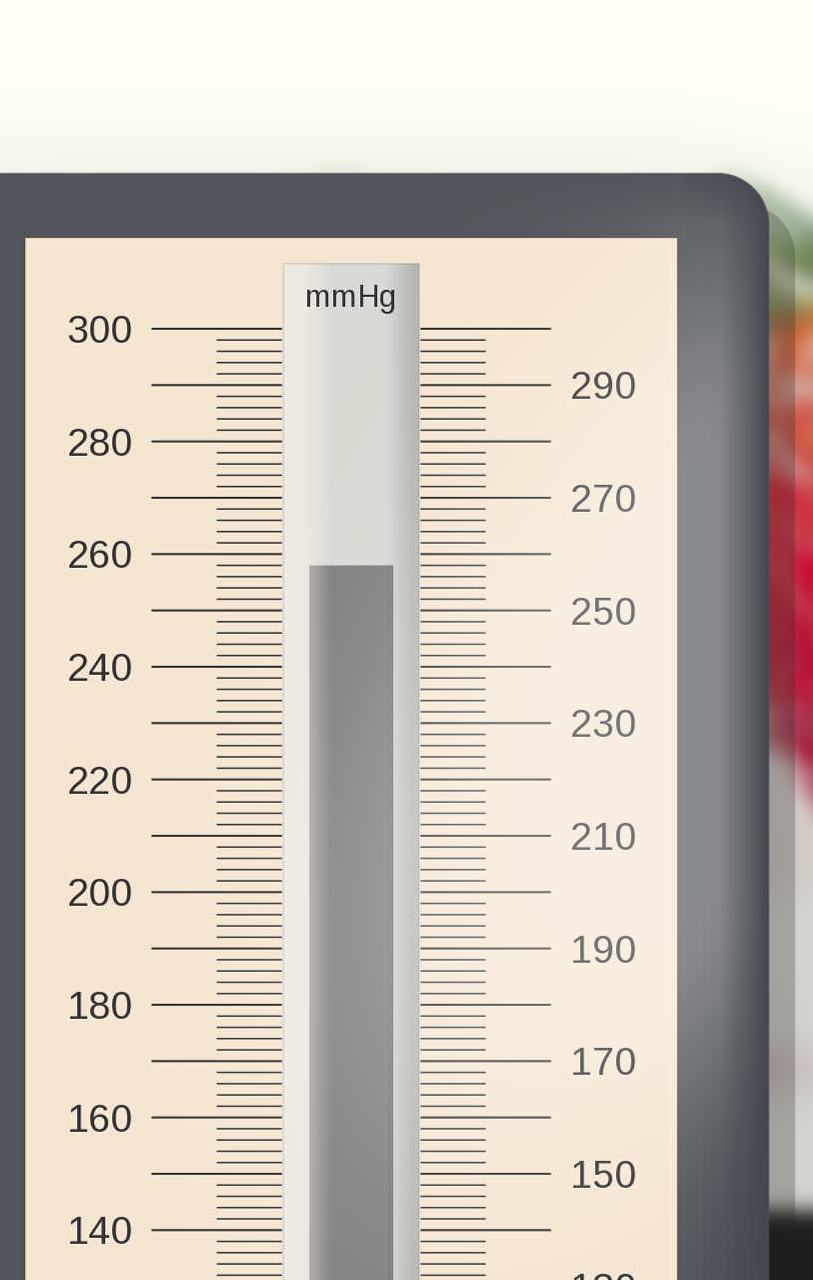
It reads 258 mmHg
